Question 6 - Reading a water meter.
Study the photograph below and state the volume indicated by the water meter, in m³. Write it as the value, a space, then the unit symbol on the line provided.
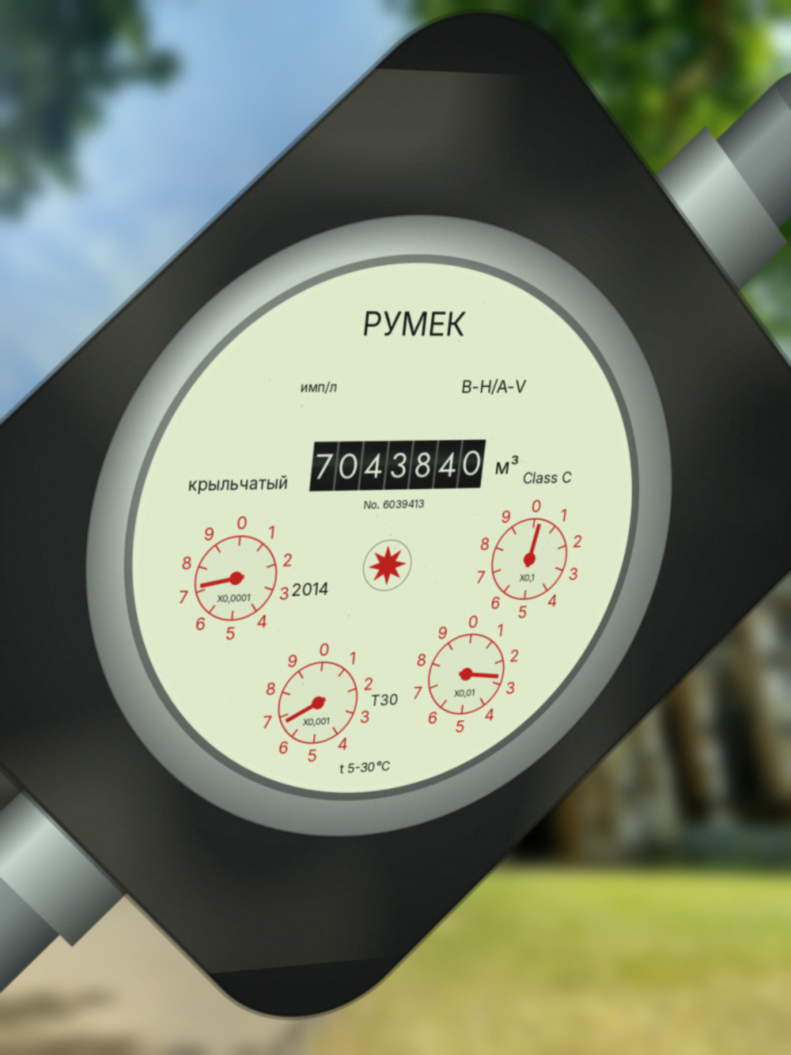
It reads 7043840.0267 m³
